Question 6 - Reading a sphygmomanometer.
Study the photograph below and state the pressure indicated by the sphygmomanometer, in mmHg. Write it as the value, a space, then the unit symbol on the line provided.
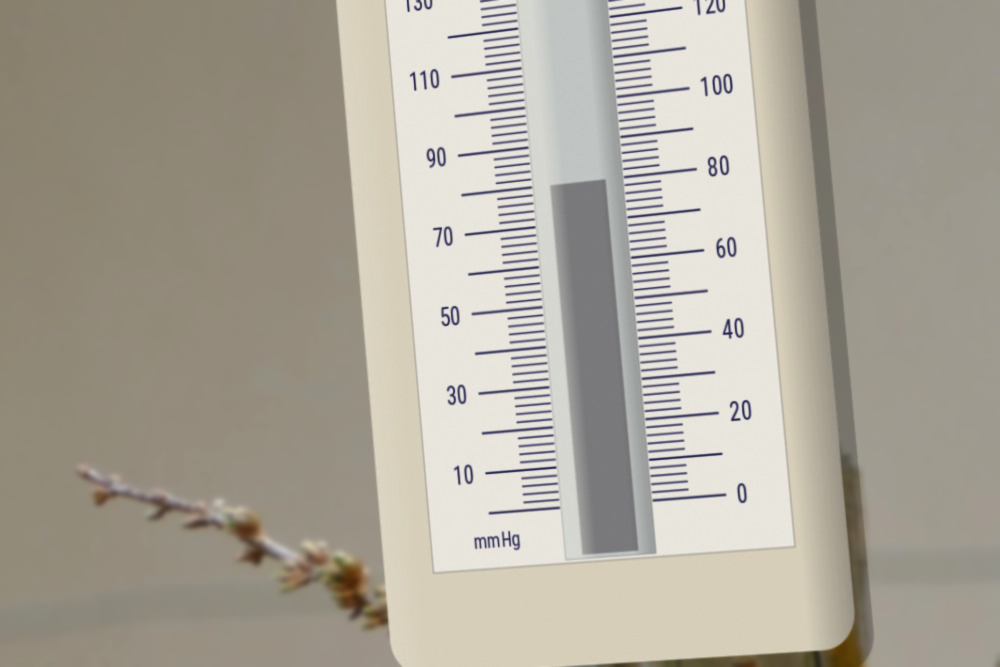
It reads 80 mmHg
